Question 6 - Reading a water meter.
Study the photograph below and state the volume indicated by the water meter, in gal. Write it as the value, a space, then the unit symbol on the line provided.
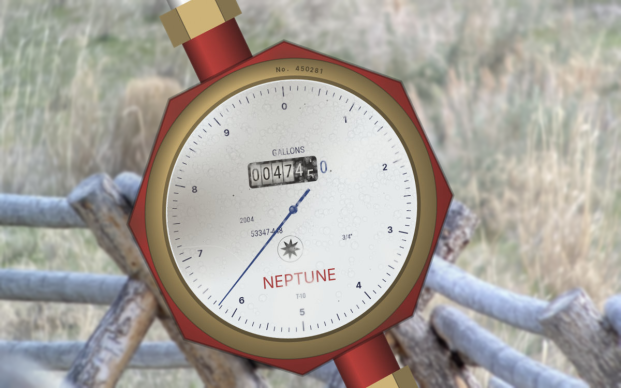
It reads 47446.2 gal
